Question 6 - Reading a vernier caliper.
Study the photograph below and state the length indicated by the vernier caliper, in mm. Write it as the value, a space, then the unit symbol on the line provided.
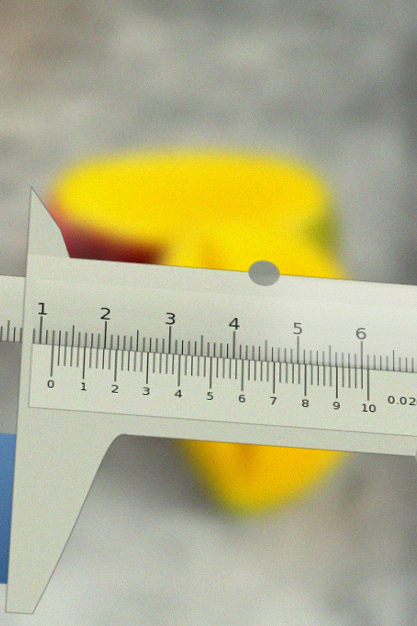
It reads 12.0 mm
